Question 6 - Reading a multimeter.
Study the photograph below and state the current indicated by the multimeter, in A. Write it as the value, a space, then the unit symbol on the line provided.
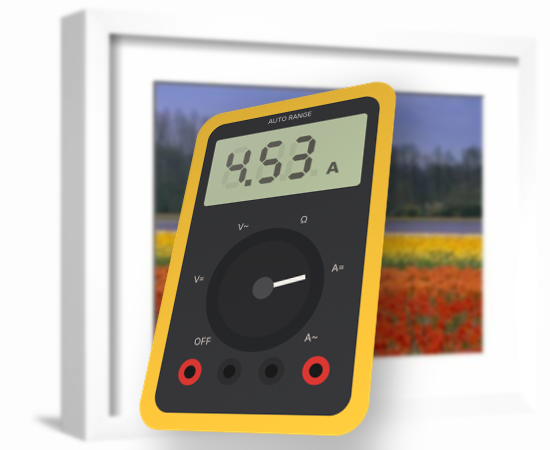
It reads 4.53 A
